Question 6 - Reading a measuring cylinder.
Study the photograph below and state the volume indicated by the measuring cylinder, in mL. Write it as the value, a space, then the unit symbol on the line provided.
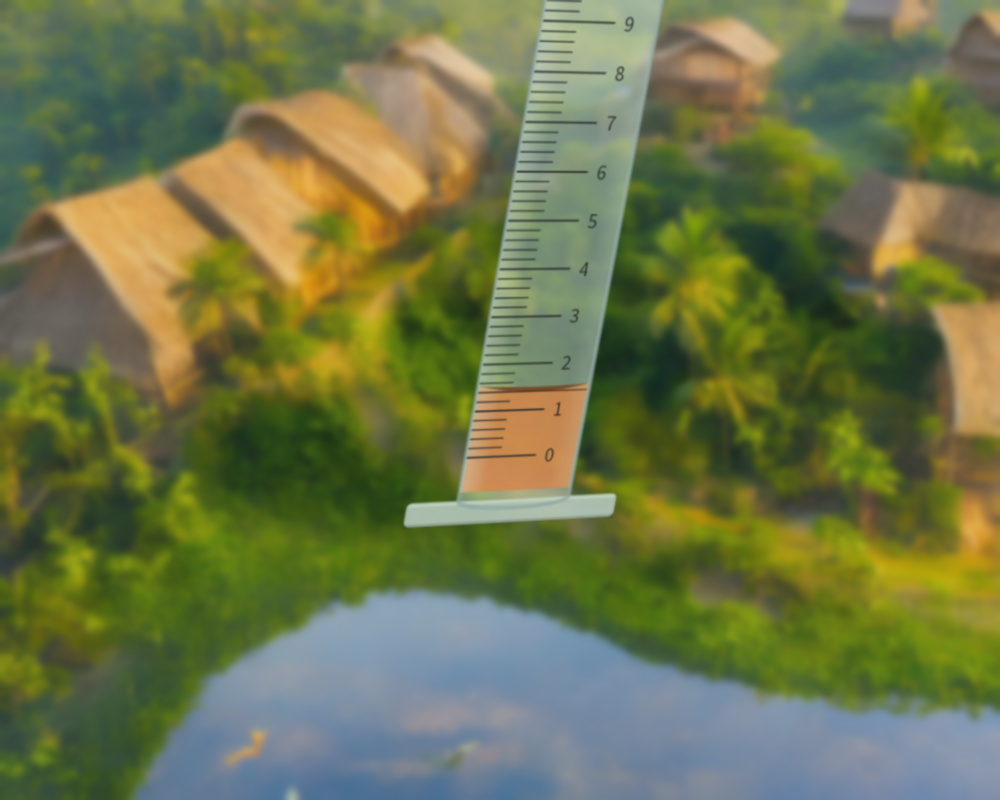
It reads 1.4 mL
